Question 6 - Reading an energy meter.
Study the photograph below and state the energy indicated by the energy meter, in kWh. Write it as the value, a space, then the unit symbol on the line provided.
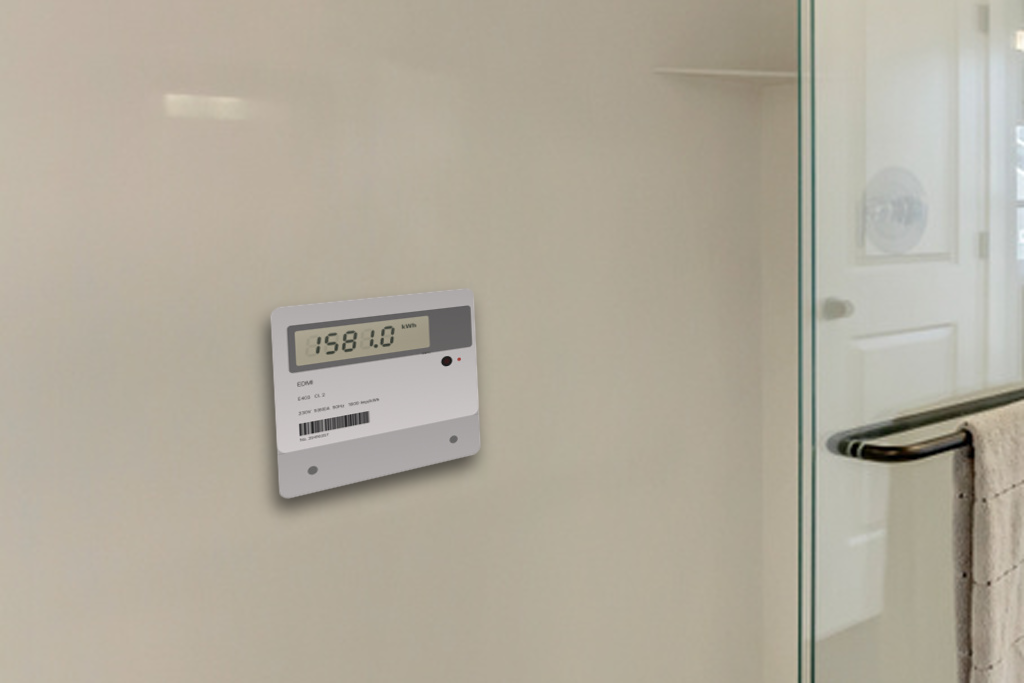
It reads 1581.0 kWh
